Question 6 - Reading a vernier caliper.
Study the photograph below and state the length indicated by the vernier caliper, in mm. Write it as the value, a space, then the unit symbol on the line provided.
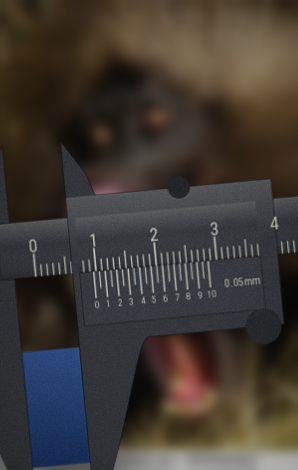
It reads 9.6 mm
